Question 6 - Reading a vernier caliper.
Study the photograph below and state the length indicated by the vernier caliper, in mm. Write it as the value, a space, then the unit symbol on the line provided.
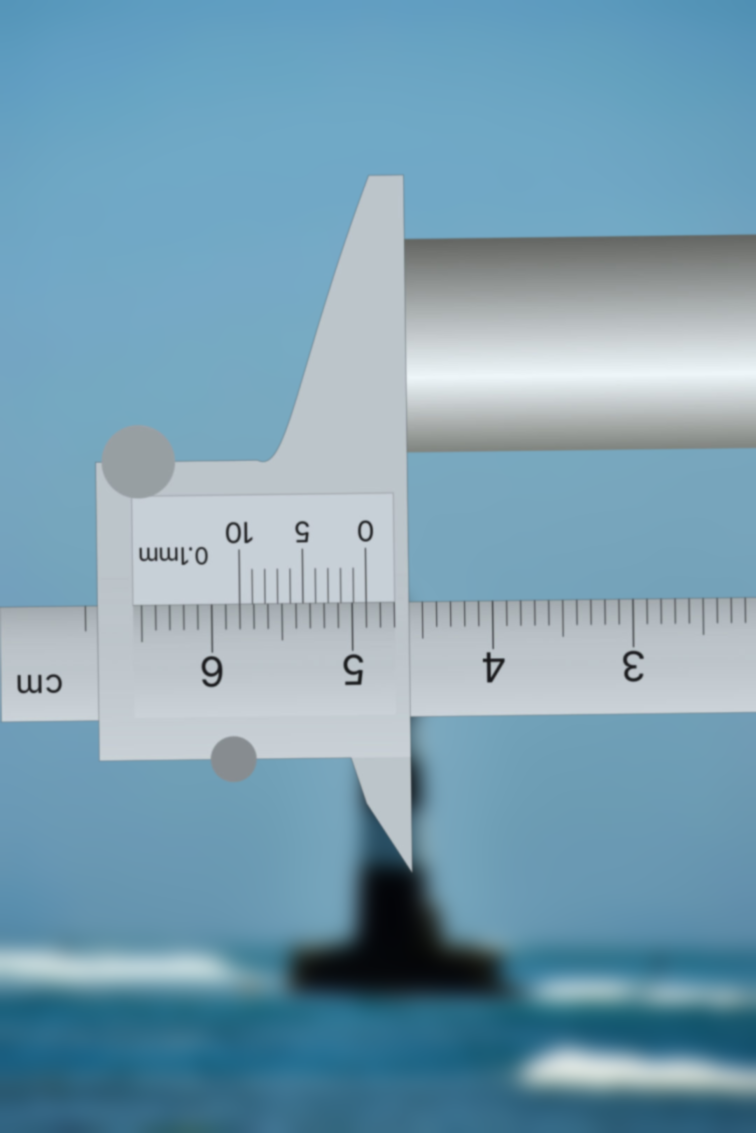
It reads 49.0 mm
